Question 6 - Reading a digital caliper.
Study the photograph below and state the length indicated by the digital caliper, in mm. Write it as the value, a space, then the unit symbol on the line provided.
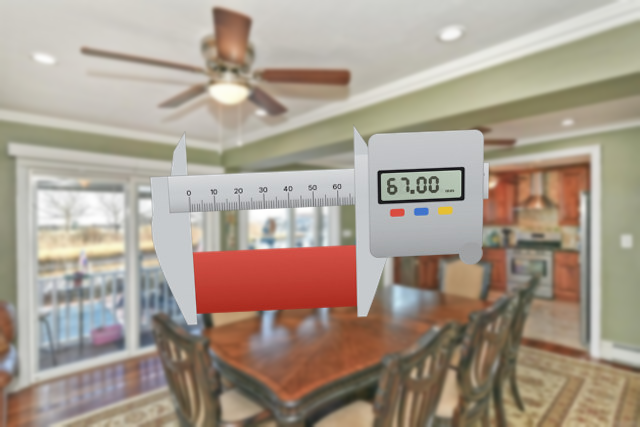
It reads 67.00 mm
